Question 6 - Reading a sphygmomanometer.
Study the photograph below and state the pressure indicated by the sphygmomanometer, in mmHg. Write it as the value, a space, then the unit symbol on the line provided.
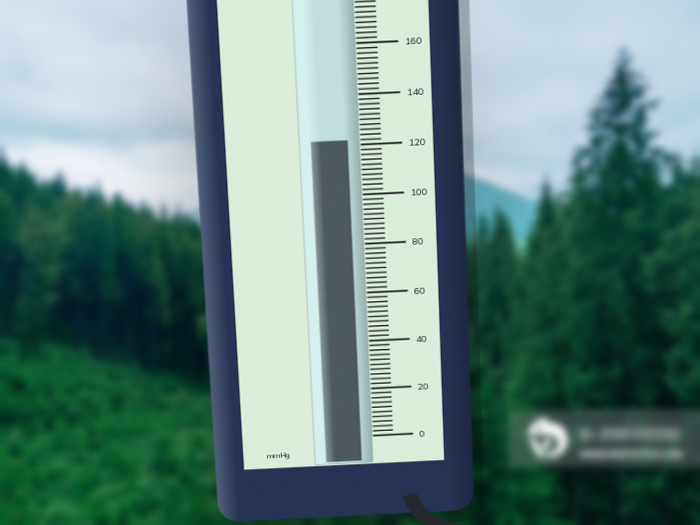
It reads 122 mmHg
